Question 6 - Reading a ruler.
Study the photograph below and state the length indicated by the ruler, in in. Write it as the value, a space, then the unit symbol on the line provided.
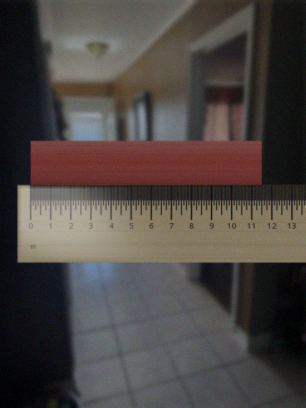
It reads 11.5 in
